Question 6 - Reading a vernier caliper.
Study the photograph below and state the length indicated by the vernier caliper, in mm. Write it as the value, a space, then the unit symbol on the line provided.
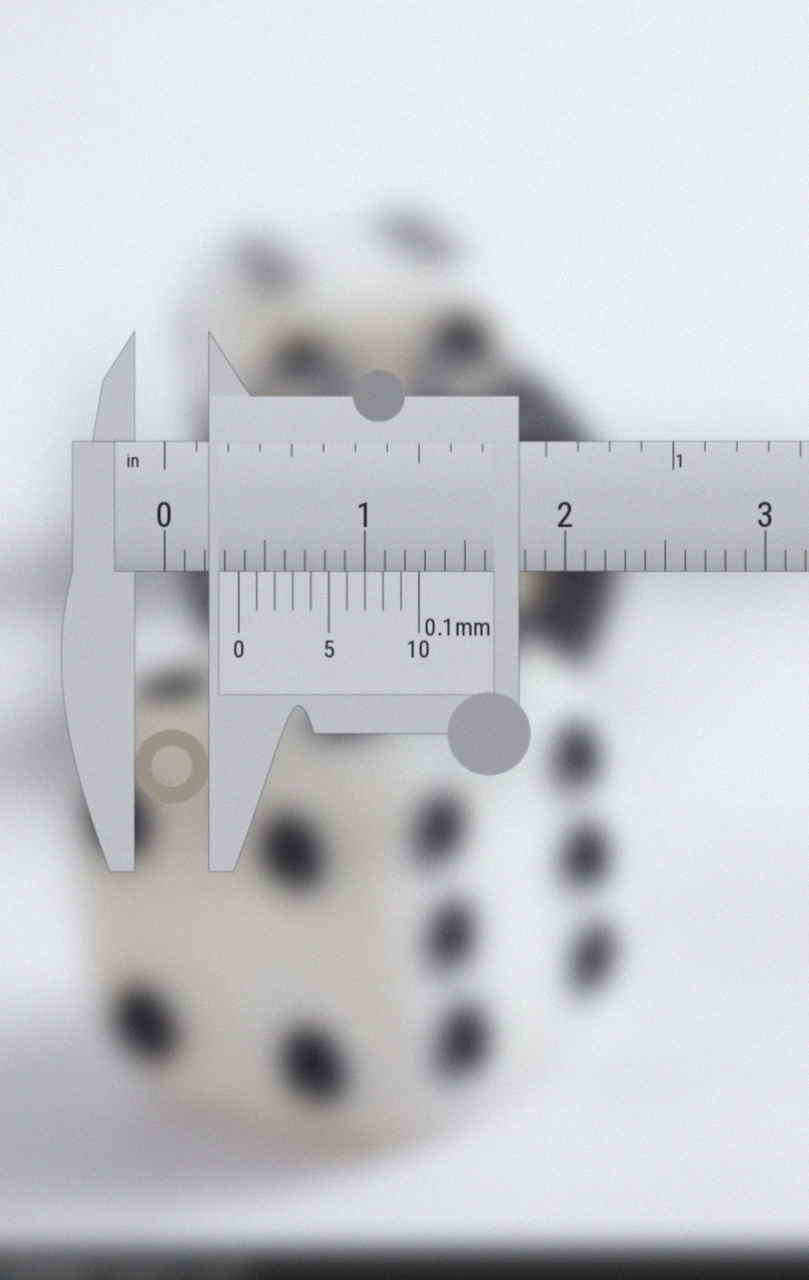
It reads 3.7 mm
